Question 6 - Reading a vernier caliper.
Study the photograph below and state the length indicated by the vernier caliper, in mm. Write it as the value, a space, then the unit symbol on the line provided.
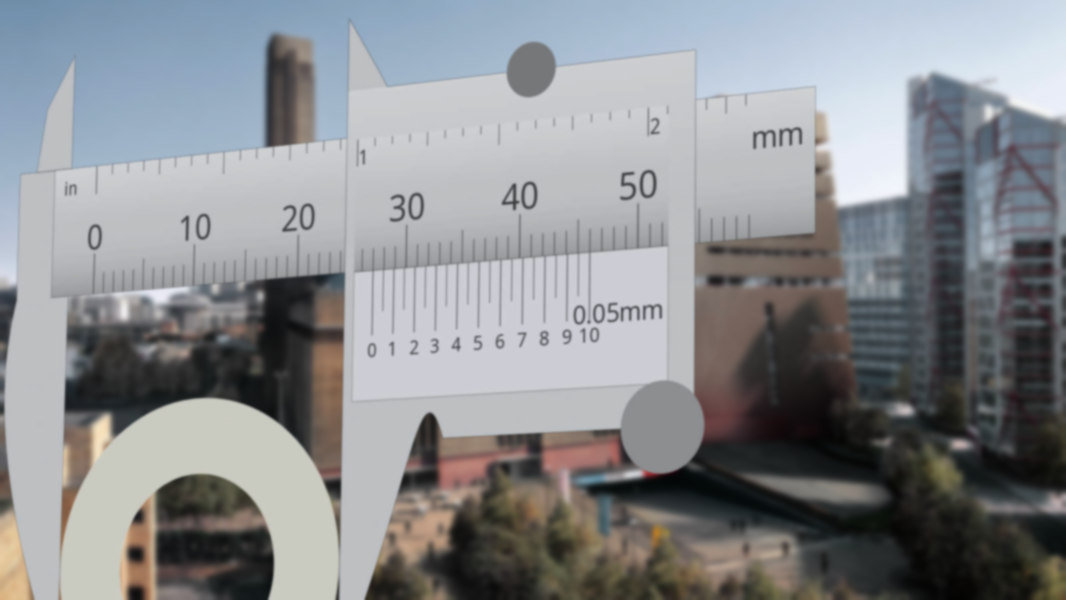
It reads 27.0 mm
